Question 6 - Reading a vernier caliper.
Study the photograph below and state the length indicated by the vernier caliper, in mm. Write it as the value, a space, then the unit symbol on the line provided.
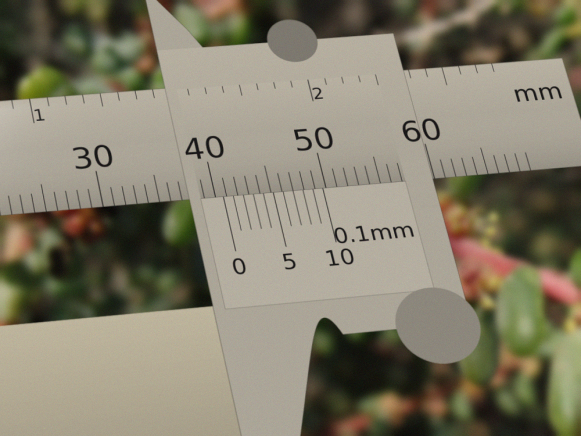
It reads 40.7 mm
